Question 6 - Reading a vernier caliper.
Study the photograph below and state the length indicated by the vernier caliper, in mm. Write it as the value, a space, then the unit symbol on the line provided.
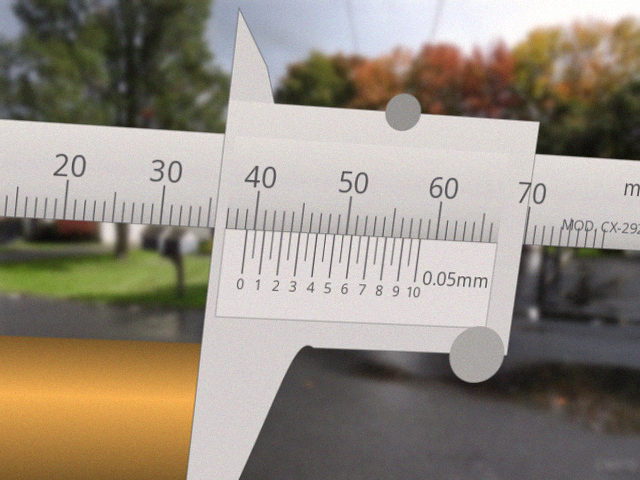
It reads 39.2 mm
